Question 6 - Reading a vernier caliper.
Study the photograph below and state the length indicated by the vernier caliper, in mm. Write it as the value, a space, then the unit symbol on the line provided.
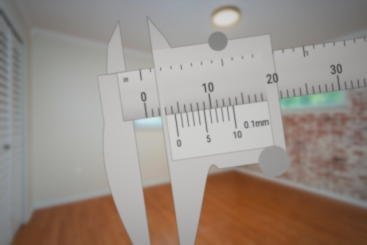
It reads 4.4 mm
